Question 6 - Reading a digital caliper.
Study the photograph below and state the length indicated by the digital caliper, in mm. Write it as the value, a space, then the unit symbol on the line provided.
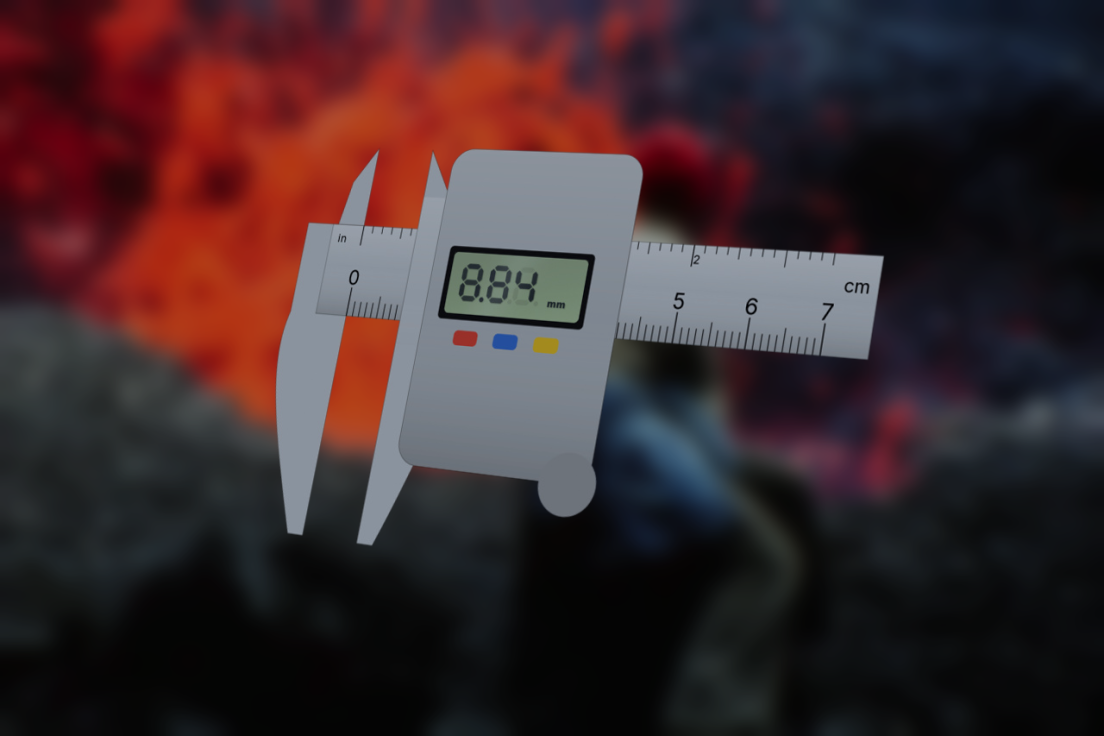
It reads 8.84 mm
